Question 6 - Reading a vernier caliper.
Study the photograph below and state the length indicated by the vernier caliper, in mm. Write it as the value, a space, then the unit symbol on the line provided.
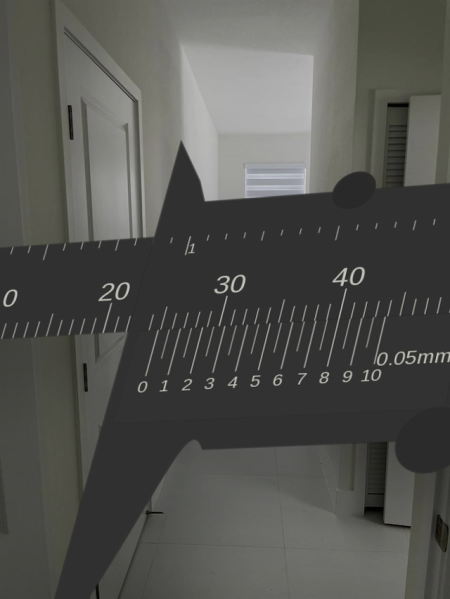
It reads 24.8 mm
